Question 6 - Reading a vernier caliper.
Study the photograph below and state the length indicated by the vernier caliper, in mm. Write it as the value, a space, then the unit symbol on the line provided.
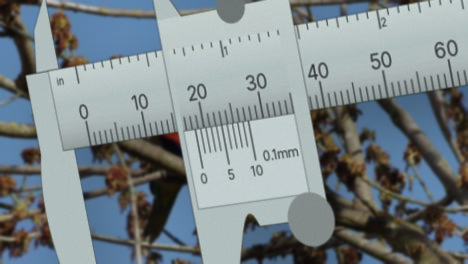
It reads 18.5 mm
